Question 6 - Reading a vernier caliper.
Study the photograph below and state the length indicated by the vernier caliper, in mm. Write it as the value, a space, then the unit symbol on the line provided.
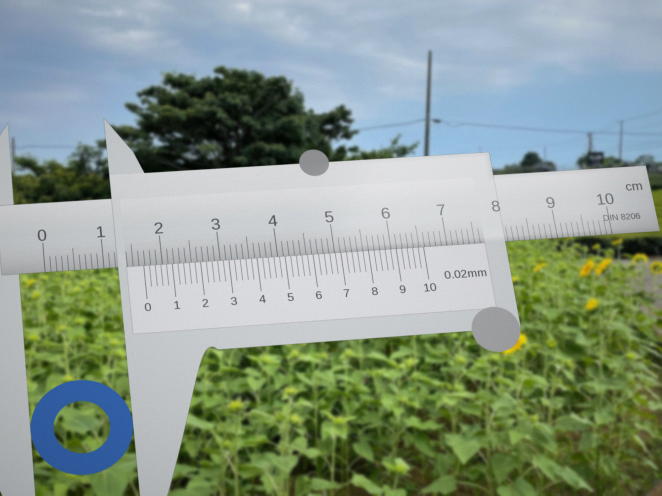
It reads 16.8 mm
